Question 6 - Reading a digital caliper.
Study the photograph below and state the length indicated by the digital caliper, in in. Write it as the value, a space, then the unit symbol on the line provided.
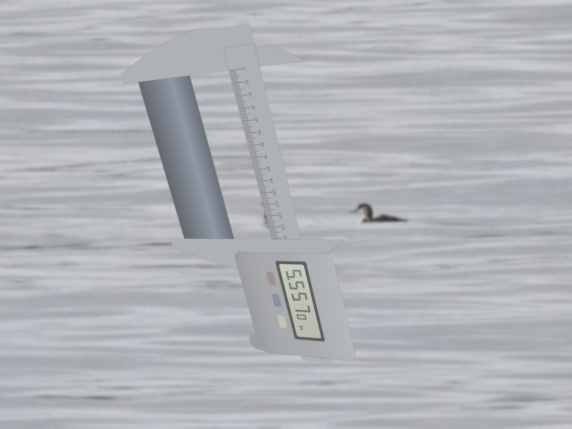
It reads 5.5570 in
